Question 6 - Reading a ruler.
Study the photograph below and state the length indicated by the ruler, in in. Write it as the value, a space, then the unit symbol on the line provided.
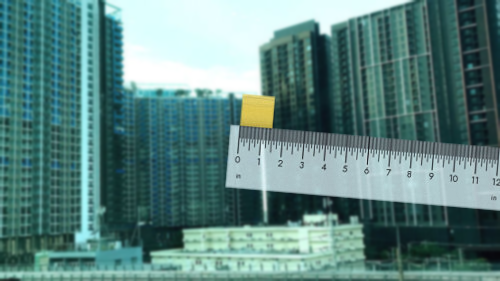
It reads 1.5 in
